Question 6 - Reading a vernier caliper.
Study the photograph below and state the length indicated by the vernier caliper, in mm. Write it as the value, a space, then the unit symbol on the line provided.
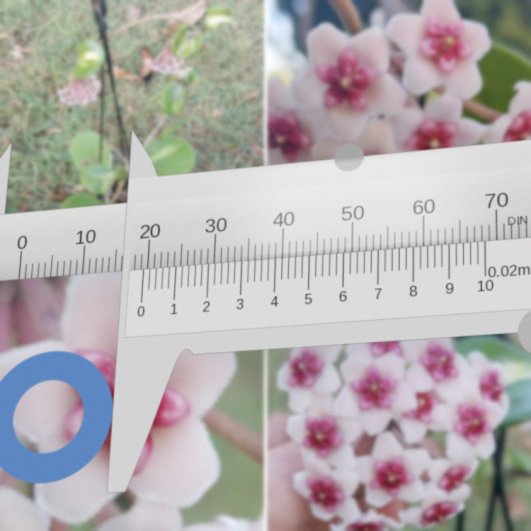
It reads 19.4 mm
